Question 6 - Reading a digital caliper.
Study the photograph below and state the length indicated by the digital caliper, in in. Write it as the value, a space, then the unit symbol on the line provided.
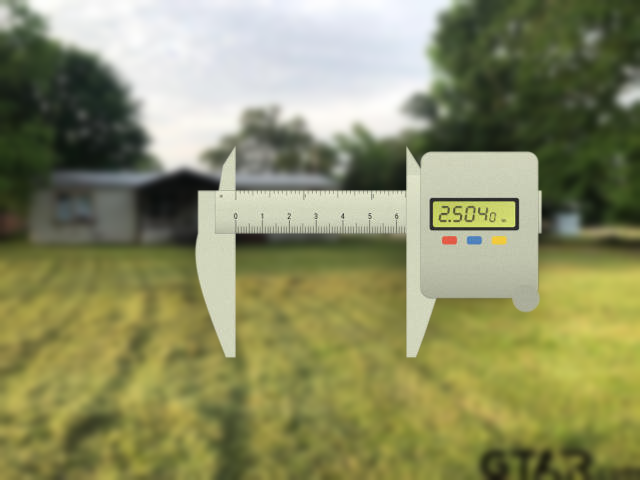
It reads 2.5040 in
